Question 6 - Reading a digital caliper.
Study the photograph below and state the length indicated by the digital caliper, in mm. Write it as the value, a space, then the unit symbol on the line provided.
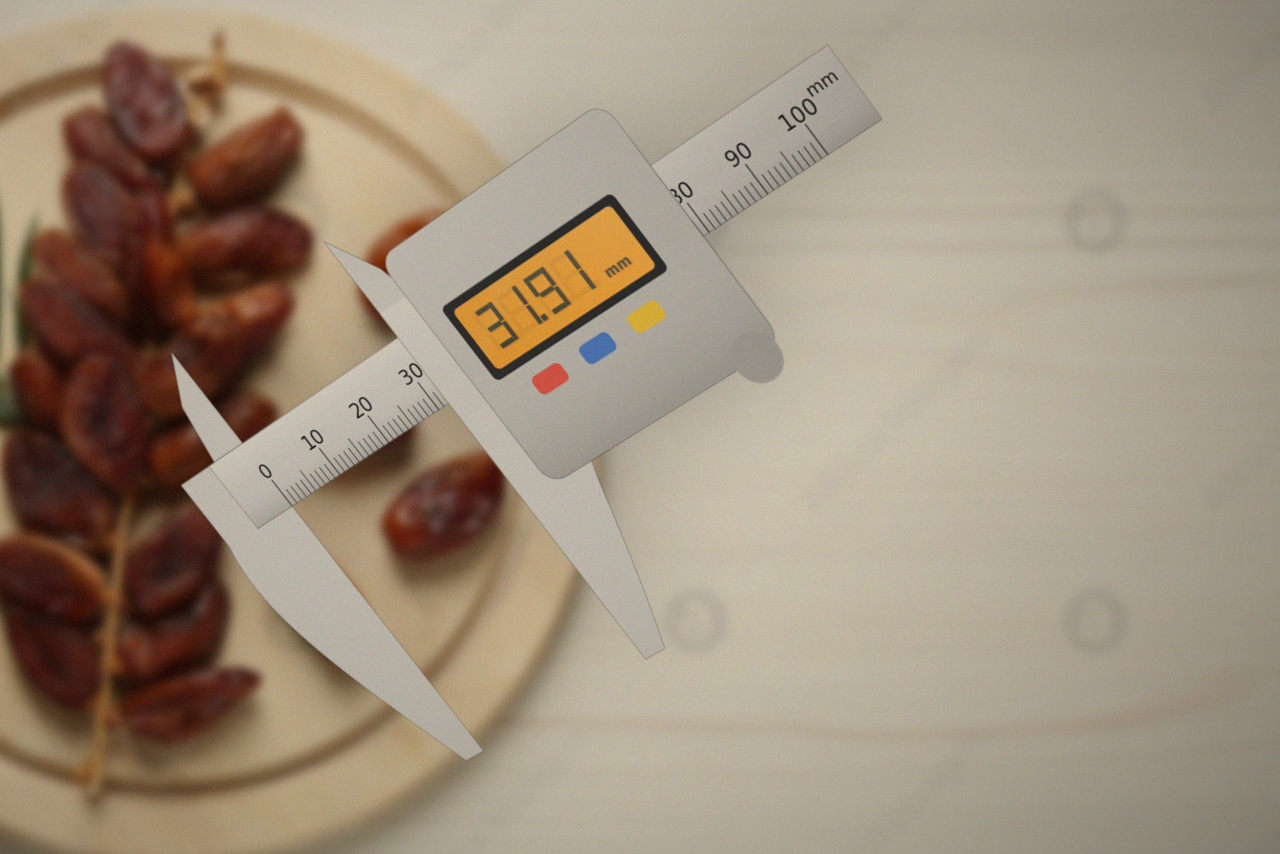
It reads 31.91 mm
